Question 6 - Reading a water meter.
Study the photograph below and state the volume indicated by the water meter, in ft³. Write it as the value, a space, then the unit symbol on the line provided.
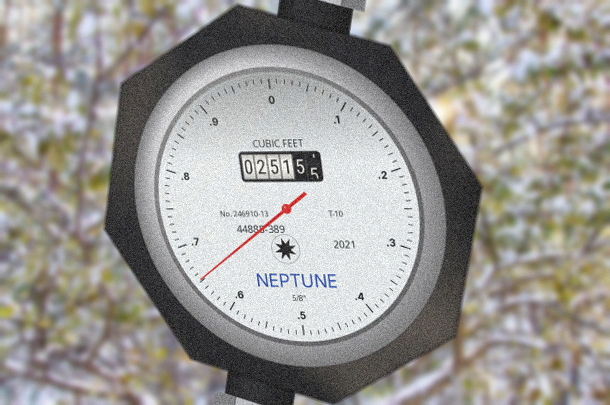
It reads 25154.65 ft³
